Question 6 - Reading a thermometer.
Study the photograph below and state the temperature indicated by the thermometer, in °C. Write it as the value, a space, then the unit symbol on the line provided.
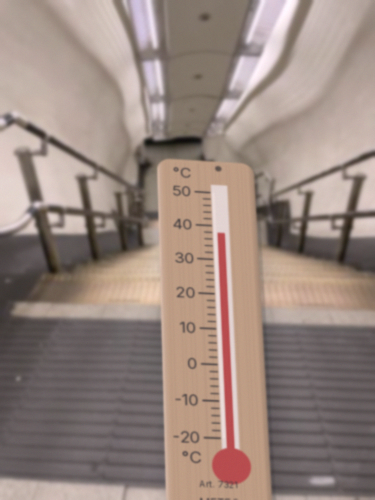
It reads 38 °C
